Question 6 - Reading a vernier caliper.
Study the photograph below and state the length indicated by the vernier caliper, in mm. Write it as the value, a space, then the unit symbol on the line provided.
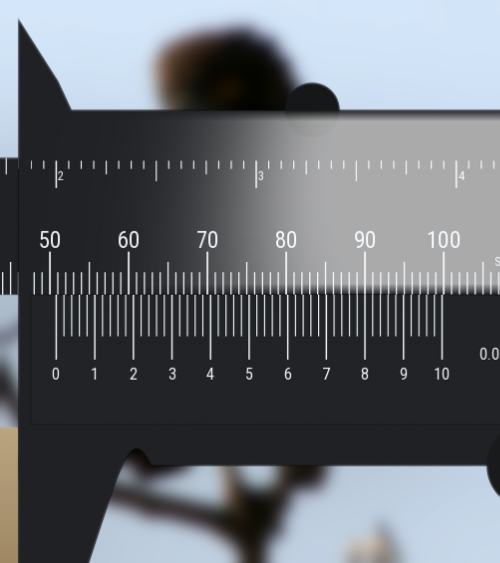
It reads 50.8 mm
